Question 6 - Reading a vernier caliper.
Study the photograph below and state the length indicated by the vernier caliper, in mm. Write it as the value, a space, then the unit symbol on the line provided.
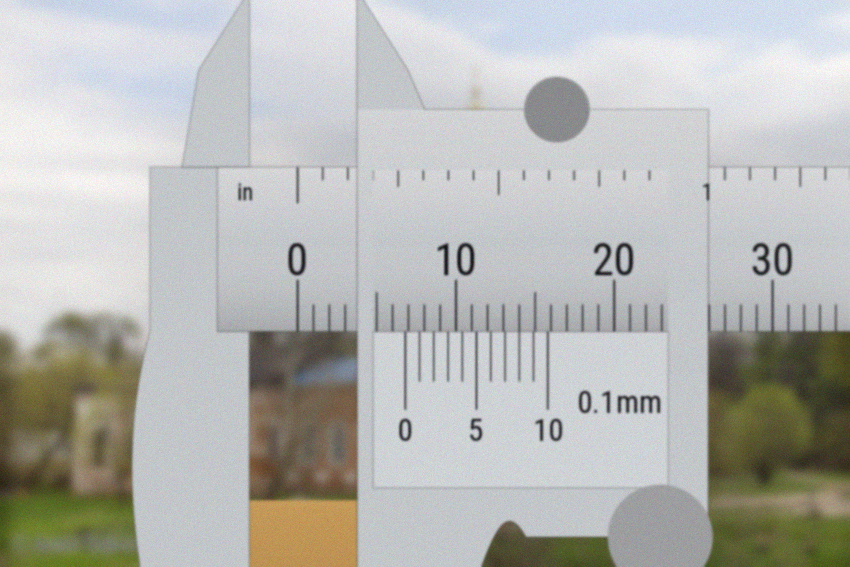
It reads 6.8 mm
